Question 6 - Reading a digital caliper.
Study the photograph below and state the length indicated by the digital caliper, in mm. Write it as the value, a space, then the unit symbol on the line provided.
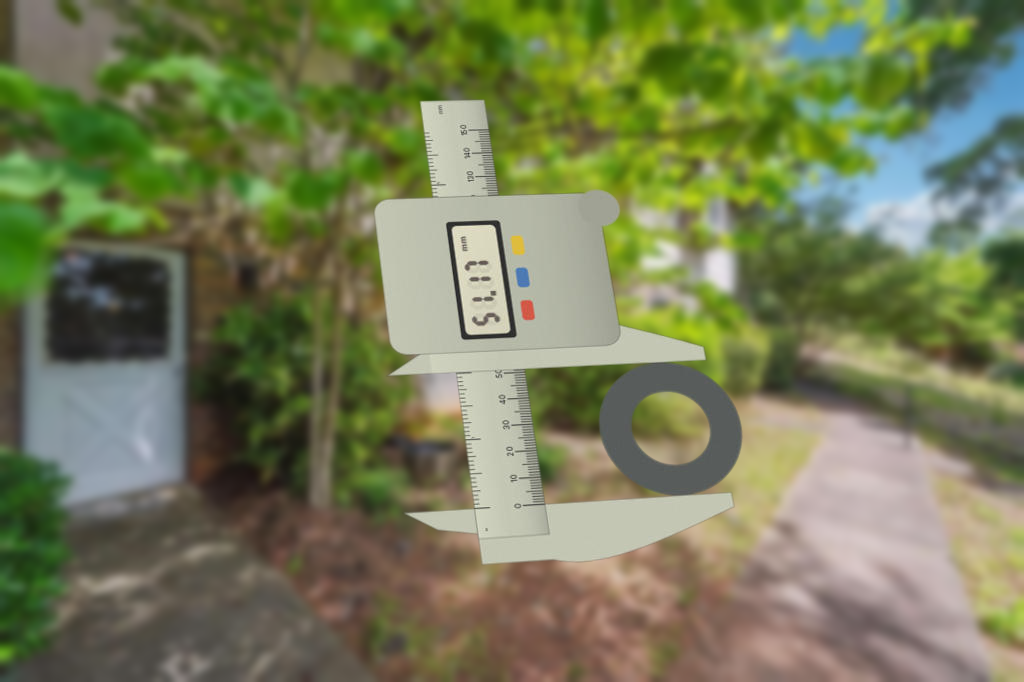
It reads 51.17 mm
